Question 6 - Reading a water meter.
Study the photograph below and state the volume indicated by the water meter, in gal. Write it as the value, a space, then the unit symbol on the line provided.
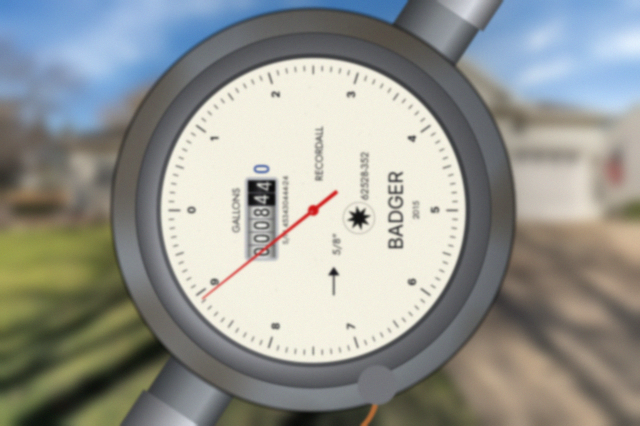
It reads 8438.9 gal
